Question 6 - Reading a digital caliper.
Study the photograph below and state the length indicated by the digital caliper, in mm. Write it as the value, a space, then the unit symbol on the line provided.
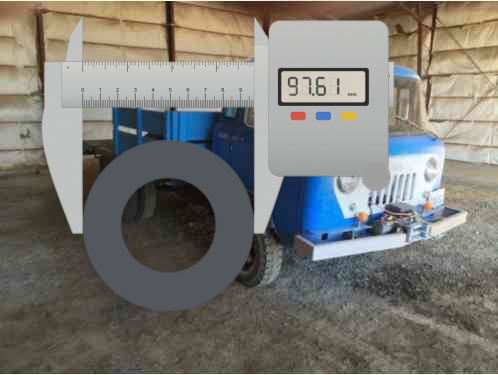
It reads 97.61 mm
